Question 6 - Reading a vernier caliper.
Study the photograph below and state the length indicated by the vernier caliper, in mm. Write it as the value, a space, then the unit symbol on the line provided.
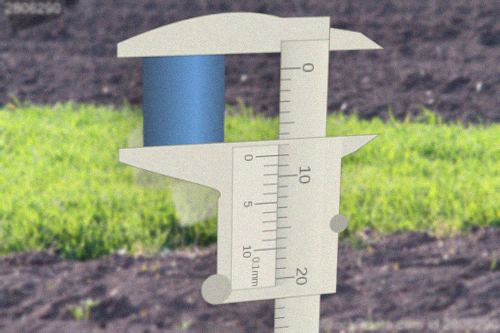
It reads 8.0 mm
